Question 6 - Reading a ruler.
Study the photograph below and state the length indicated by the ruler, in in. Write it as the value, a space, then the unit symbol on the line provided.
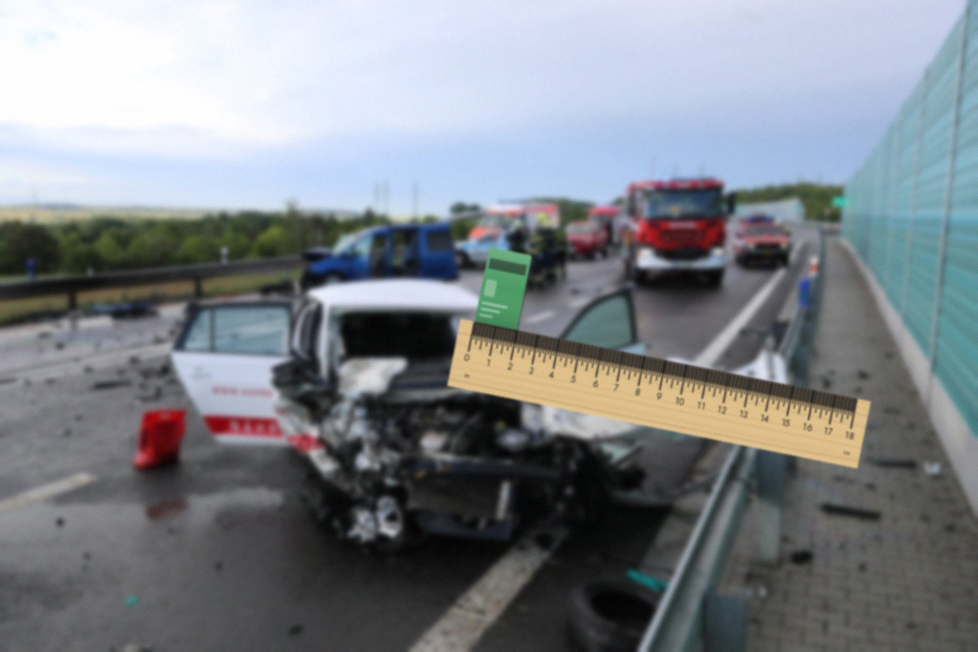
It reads 2 in
